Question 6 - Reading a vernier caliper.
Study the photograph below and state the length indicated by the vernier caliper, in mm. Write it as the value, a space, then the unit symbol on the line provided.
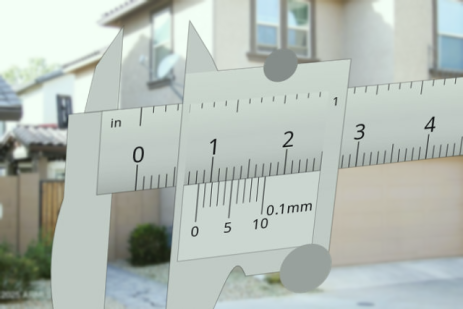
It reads 8.4 mm
